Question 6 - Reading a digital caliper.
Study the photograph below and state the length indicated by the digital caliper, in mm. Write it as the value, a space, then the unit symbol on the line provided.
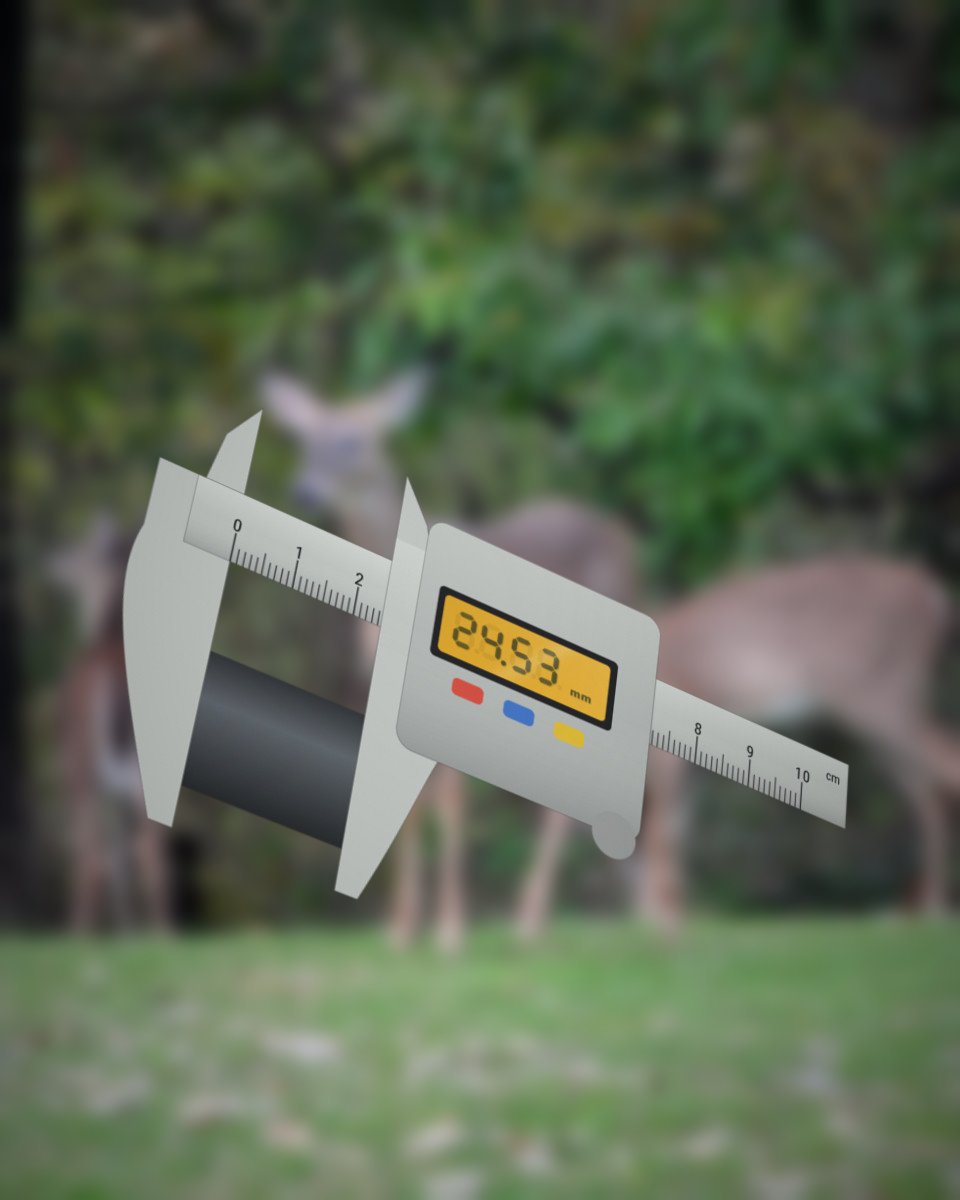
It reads 24.53 mm
